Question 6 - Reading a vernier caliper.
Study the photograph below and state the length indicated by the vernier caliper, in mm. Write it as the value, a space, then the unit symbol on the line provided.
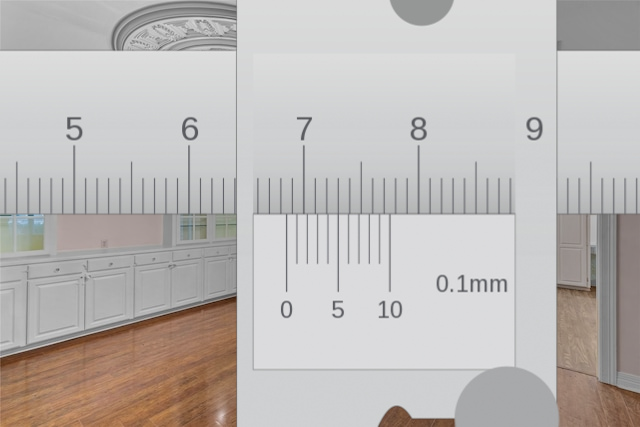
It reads 68.5 mm
